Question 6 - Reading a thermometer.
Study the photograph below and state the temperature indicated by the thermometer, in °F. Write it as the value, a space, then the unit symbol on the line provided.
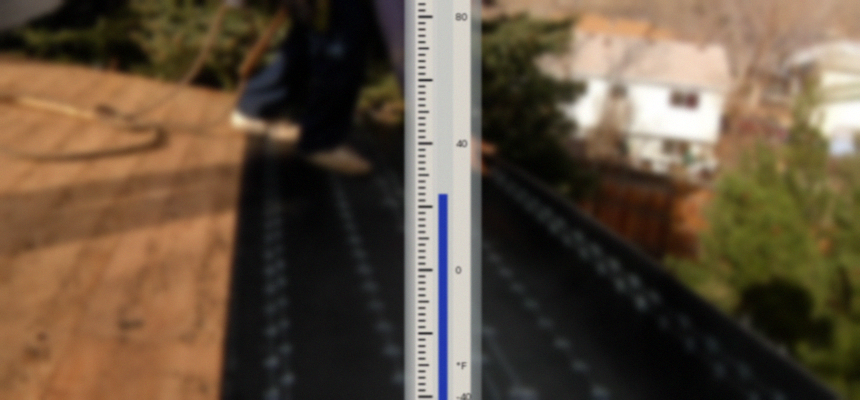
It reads 24 °F
